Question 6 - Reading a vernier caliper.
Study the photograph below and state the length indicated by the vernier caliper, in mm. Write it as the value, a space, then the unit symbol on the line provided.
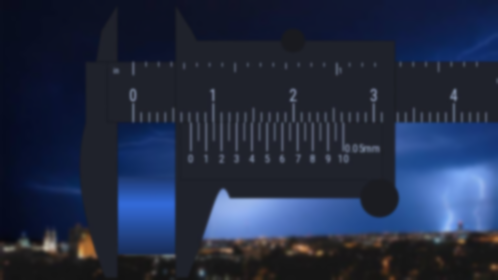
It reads 7.2 mm
